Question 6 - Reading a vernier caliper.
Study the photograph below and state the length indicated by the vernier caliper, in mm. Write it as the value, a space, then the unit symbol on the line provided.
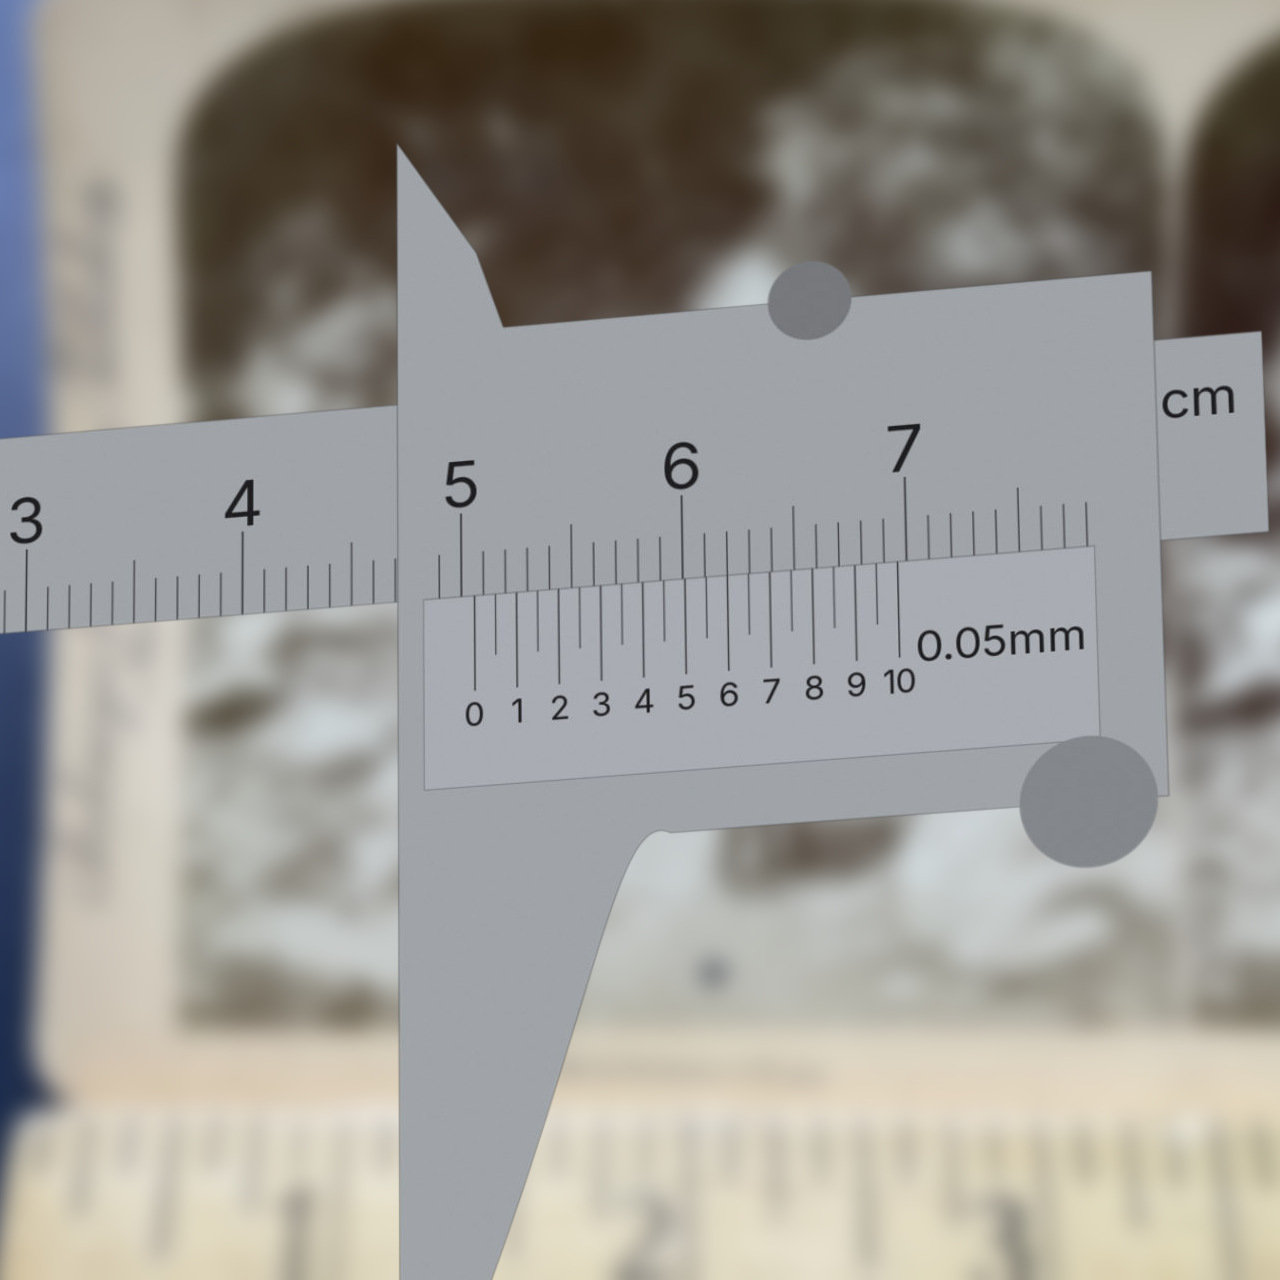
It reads 50.6 mm
